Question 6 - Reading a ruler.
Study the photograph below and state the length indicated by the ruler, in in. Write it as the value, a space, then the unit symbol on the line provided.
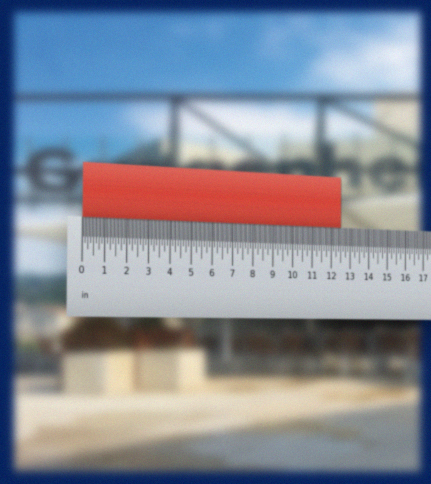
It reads 12.5 in
